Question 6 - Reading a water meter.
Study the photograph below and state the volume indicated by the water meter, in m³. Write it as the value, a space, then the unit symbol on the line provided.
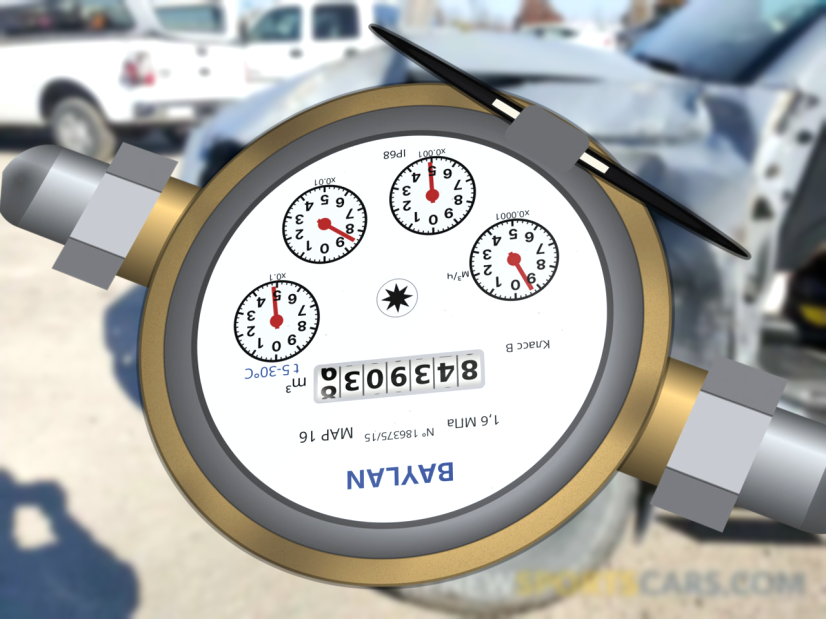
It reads 8439038.4849 m³
